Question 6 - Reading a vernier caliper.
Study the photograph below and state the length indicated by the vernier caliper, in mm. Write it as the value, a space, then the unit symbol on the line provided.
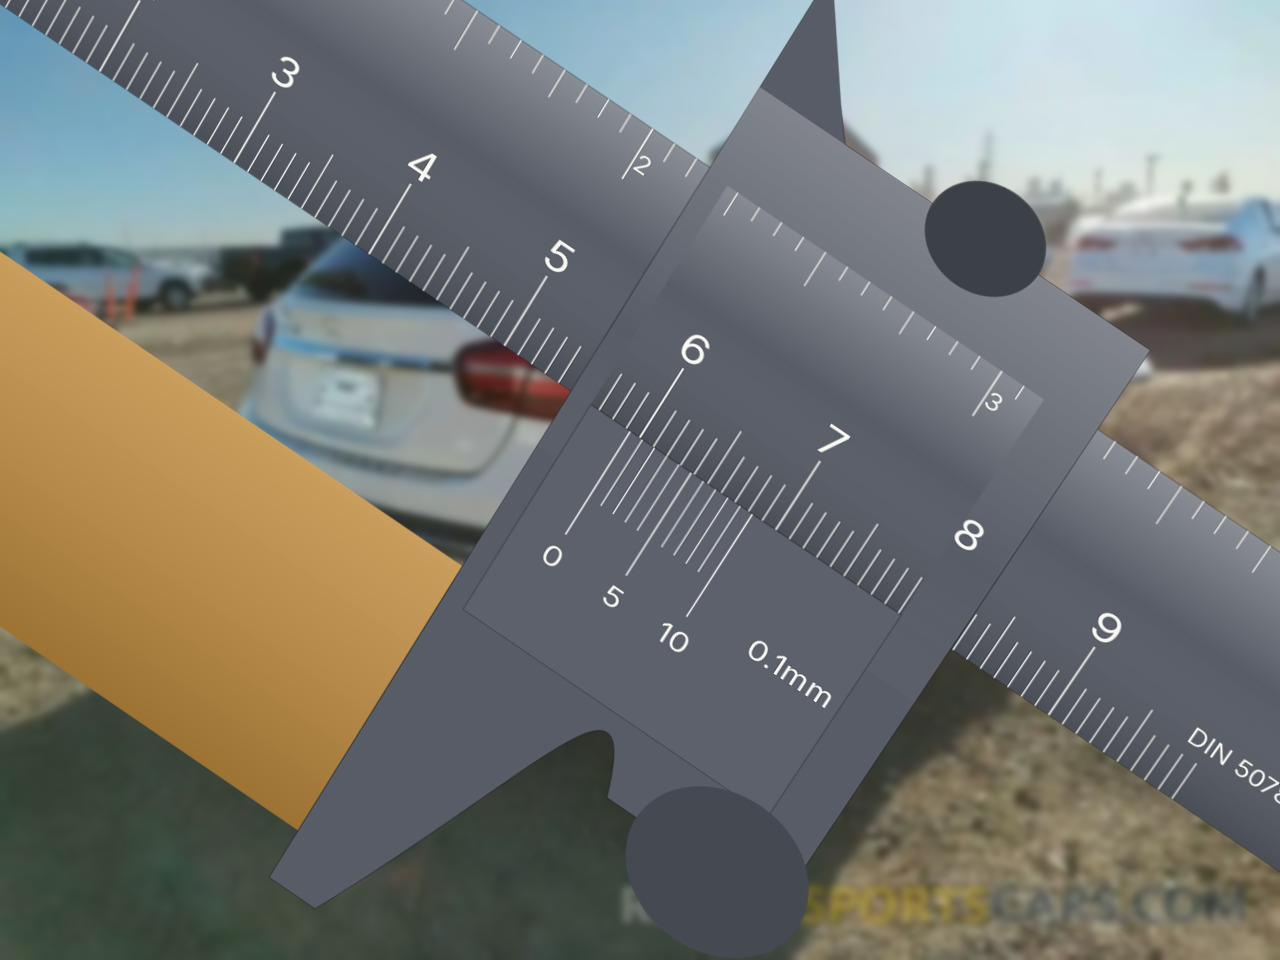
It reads 59.3 mm
